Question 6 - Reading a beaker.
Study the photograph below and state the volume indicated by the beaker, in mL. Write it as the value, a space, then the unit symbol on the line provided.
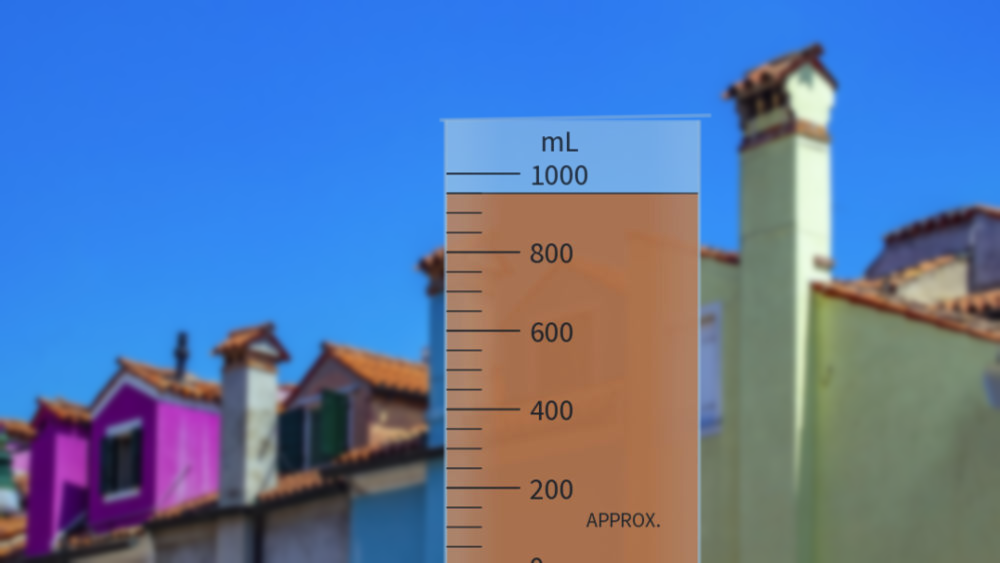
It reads 950 mL
